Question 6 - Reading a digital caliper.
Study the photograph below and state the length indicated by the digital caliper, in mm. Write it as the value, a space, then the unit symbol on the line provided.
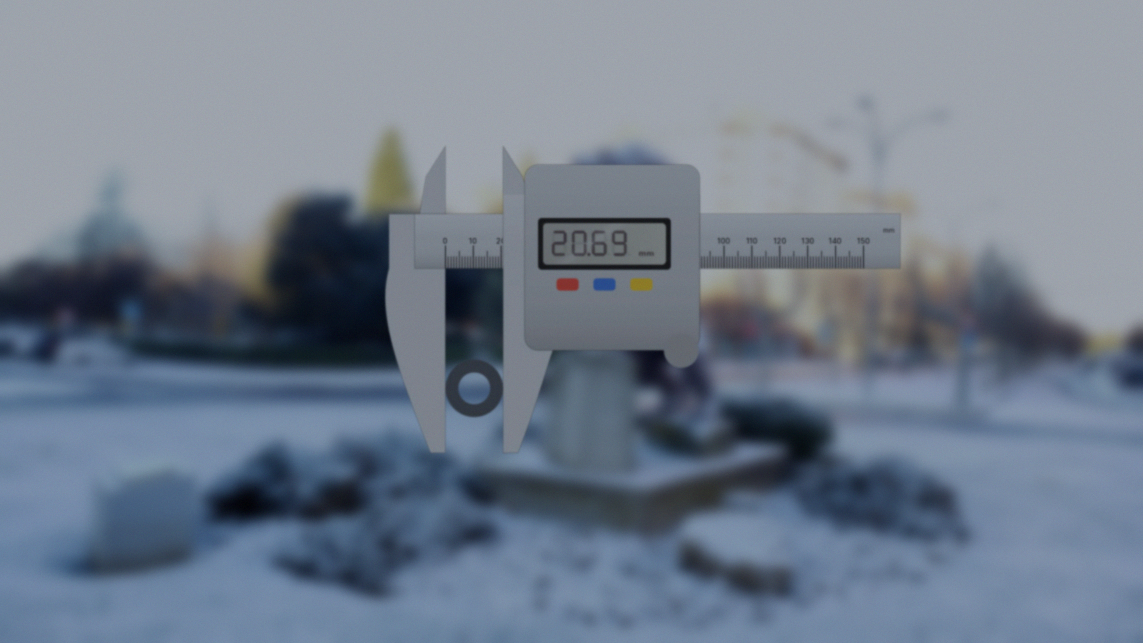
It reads 20.69 mm
